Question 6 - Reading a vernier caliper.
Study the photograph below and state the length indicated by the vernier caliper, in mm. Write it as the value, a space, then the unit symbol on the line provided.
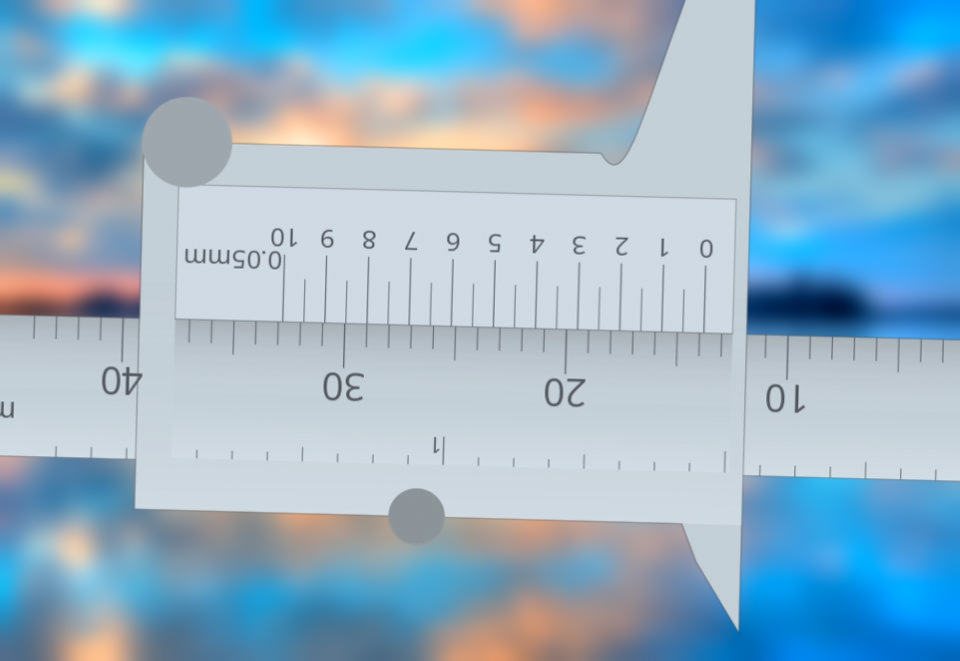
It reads 13.8 mm
